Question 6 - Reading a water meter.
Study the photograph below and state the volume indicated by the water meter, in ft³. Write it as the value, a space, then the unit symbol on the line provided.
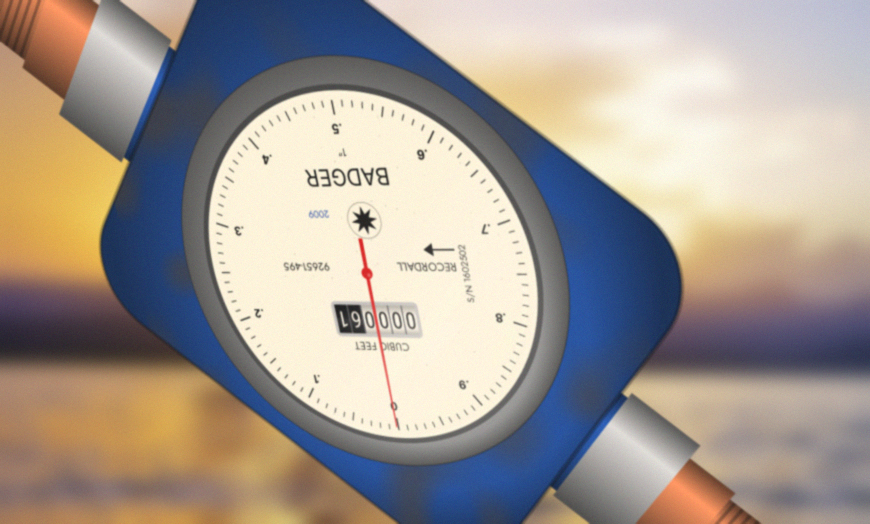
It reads 61.00 ft³
